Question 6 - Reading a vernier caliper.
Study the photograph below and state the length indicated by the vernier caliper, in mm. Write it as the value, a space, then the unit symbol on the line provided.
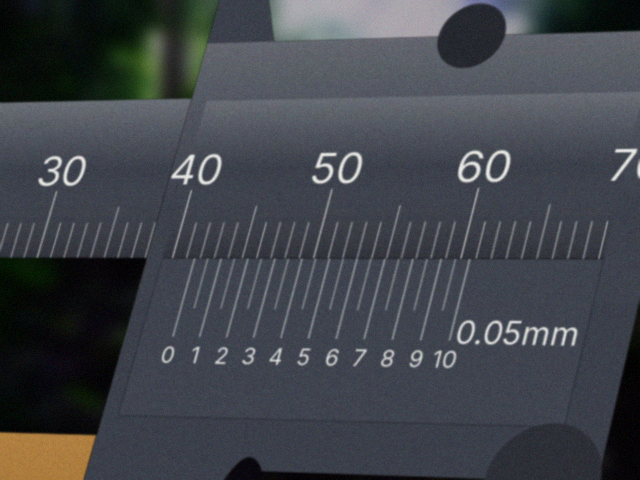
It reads 41.6 mm
